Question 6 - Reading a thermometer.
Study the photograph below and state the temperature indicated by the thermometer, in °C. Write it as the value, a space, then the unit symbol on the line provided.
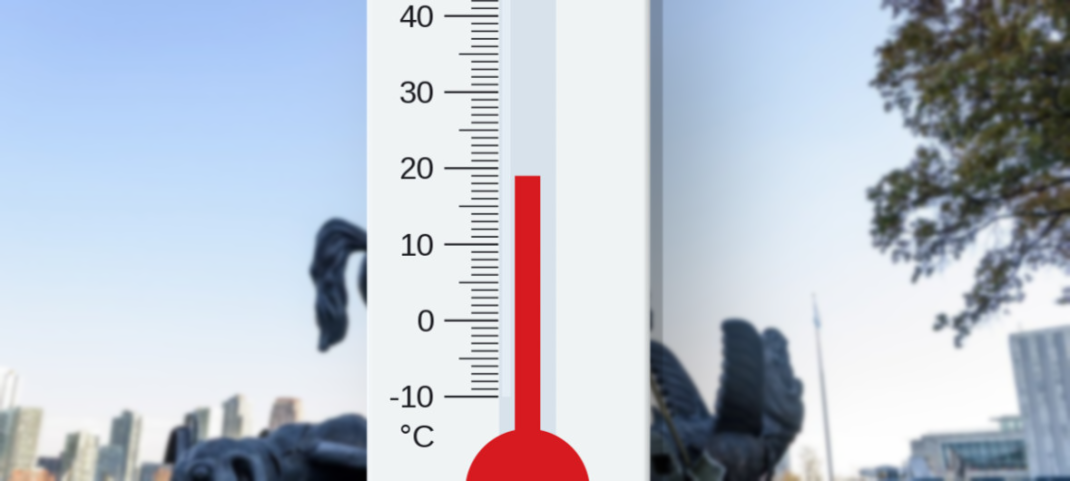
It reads 19 °C
